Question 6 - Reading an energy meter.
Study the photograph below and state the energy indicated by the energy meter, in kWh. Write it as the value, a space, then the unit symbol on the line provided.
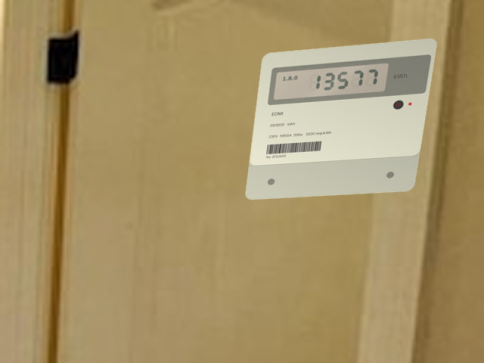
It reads 13577 kWh
